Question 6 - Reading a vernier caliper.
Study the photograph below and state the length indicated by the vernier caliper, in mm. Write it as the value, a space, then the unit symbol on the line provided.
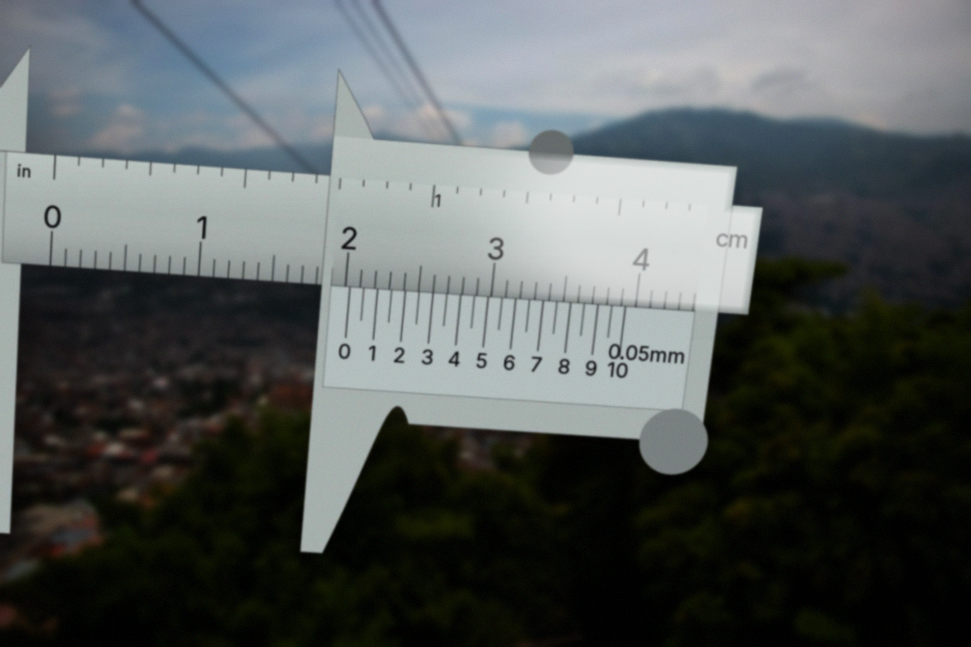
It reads 20.3 mm
